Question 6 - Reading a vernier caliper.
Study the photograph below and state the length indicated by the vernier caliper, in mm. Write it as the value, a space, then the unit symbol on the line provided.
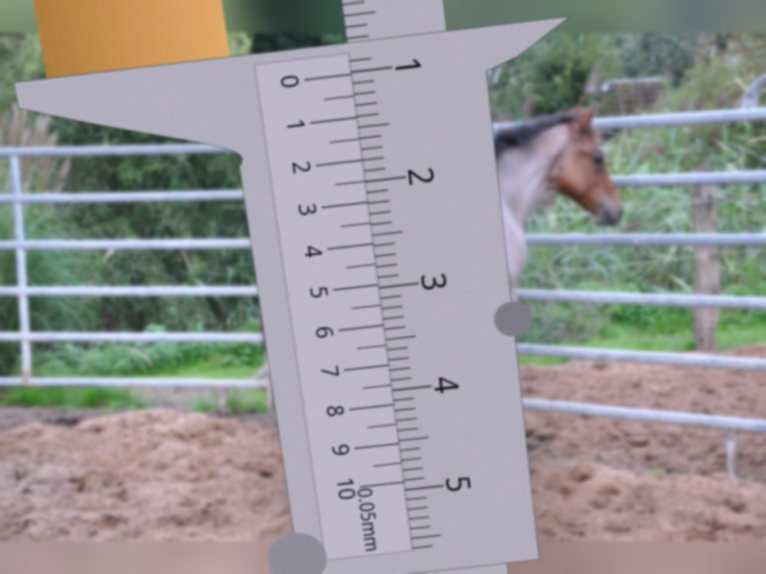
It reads 10.2 mm
